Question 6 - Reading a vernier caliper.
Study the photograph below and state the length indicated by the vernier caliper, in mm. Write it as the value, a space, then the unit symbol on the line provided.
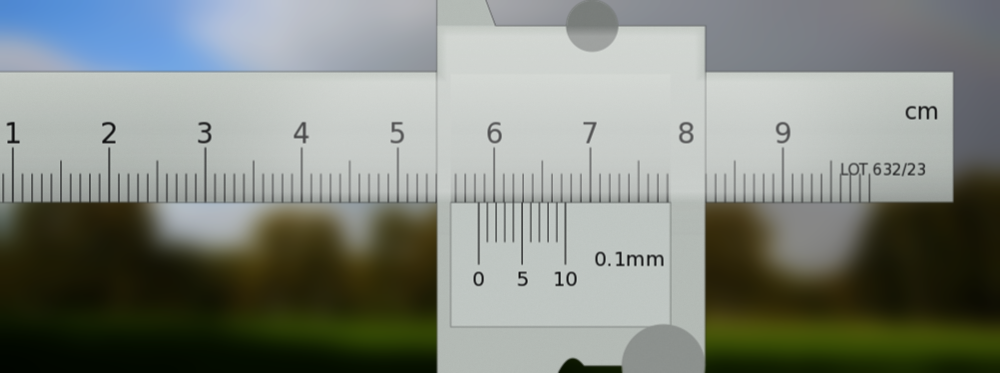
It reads 58.4 mm
